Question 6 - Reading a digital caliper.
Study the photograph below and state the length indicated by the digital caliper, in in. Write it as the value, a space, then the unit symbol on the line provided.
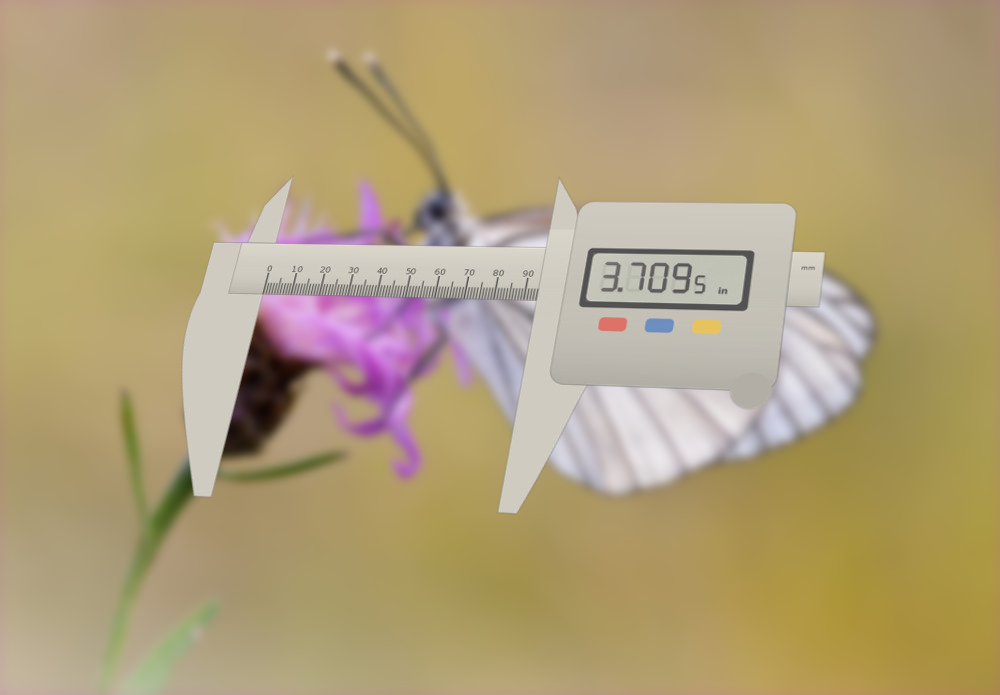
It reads 3.7095 in
